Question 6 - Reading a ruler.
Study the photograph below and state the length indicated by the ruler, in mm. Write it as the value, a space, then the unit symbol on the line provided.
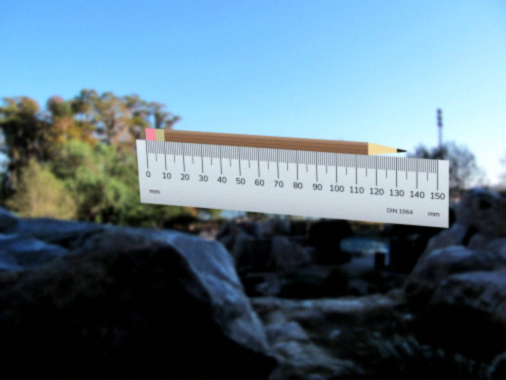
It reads 135 mm
